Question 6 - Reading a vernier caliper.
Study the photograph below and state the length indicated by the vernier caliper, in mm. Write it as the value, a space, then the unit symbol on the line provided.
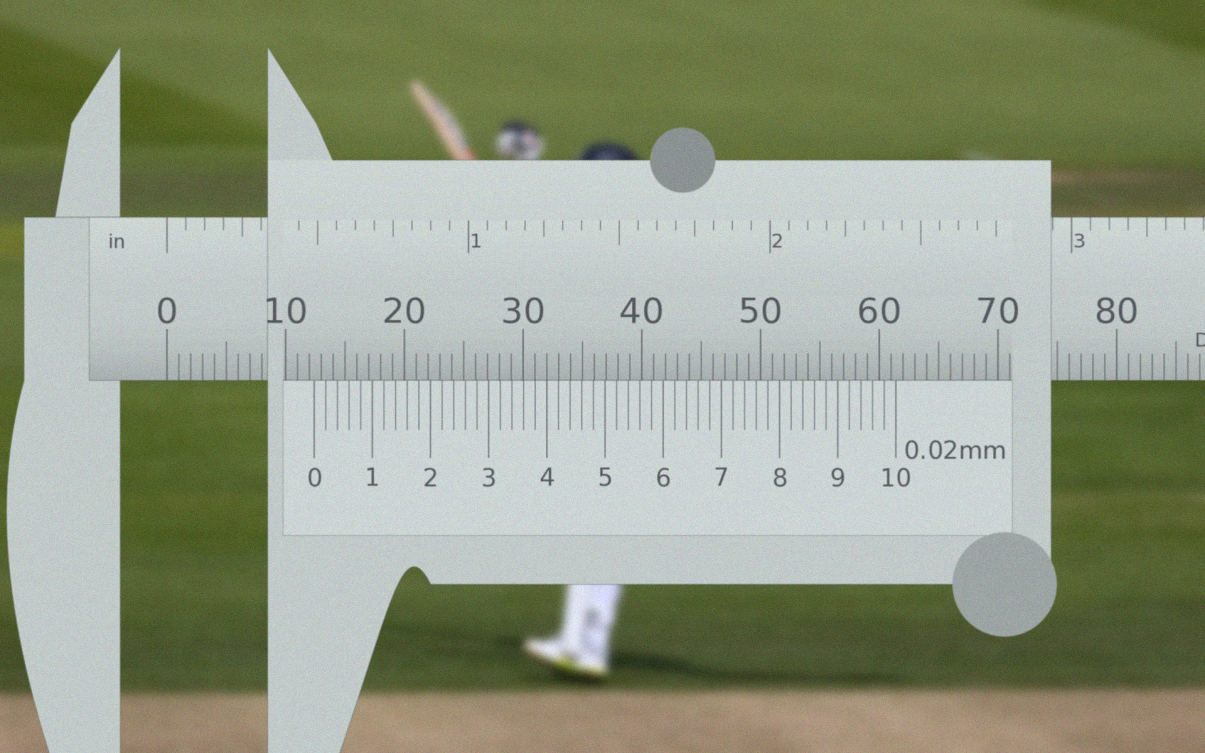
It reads 12.4 mm
